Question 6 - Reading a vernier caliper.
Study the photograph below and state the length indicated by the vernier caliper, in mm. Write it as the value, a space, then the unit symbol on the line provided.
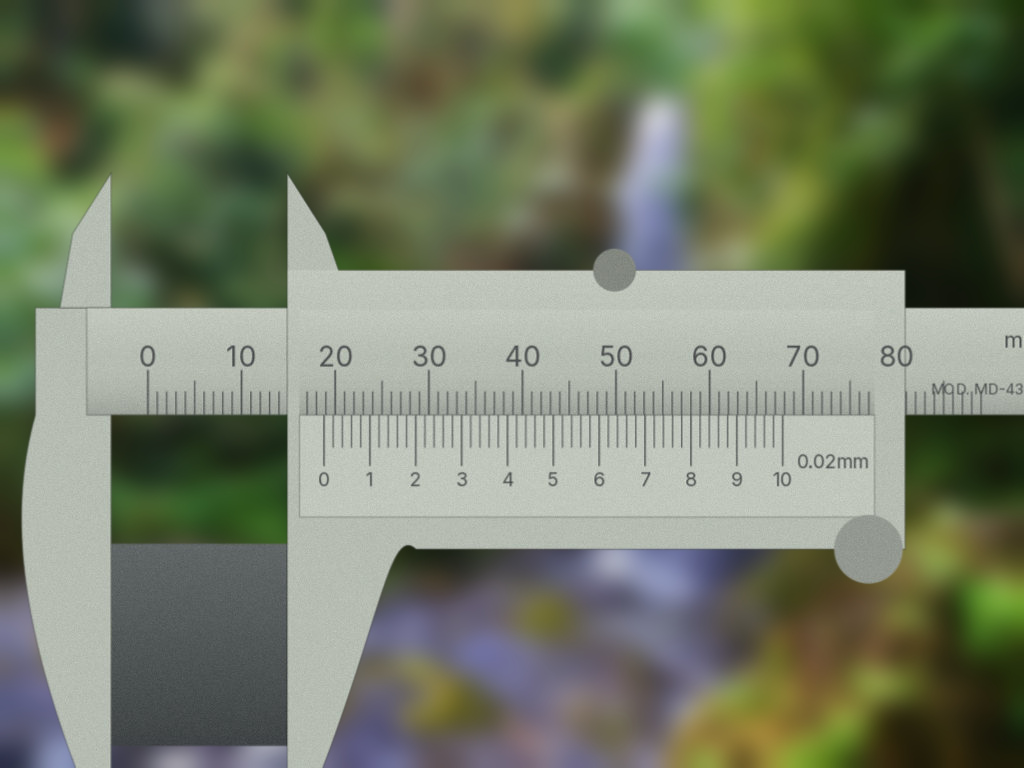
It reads 18.8 mm
